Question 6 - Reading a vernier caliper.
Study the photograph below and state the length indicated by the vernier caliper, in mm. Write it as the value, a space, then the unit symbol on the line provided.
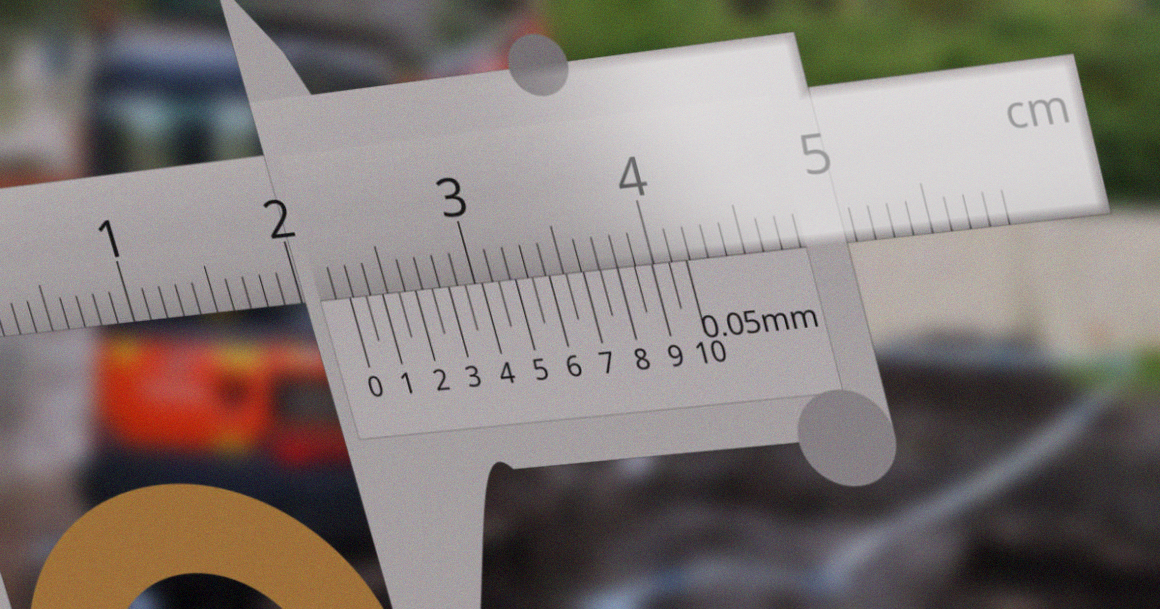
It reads 22.8 mm
